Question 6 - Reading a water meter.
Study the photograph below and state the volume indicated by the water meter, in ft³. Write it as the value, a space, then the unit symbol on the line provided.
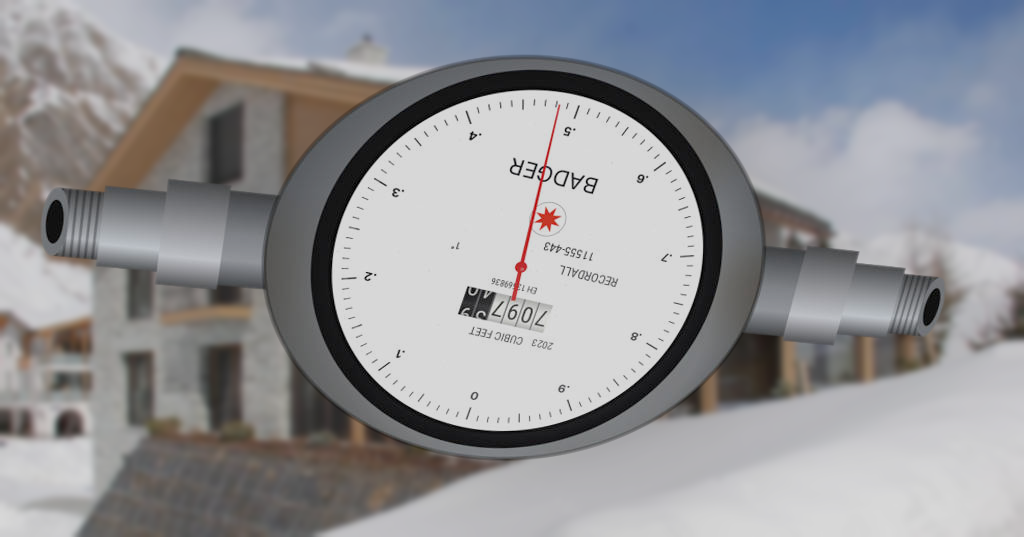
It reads 709739.48 ft³
